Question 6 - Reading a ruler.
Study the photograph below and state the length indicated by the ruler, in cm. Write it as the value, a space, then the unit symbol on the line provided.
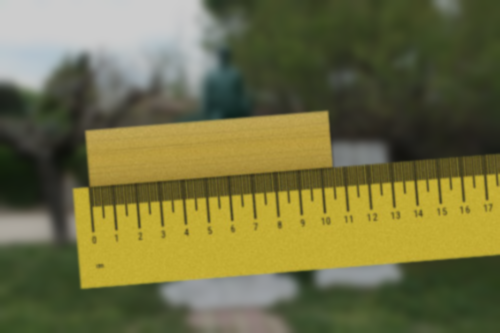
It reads 10.5 cm
